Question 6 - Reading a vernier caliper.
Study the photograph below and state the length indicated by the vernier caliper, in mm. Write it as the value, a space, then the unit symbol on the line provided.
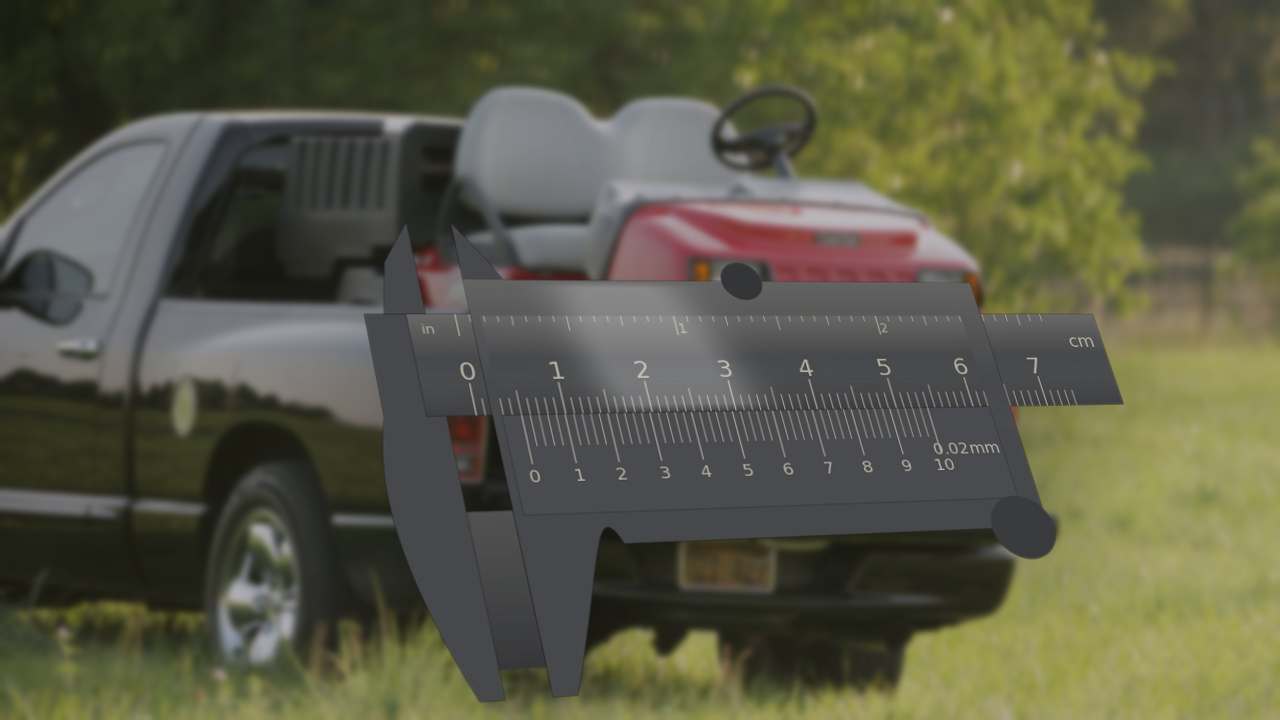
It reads 5.0 mm
